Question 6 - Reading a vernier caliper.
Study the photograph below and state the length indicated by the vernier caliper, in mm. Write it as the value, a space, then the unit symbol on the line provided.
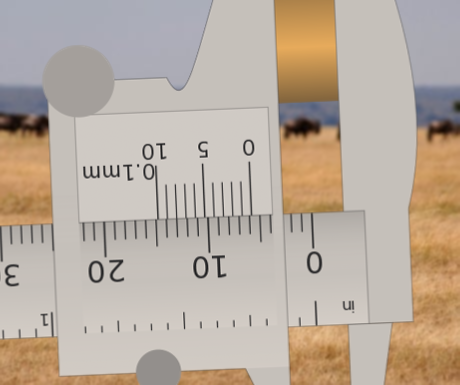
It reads 5.8 mm
